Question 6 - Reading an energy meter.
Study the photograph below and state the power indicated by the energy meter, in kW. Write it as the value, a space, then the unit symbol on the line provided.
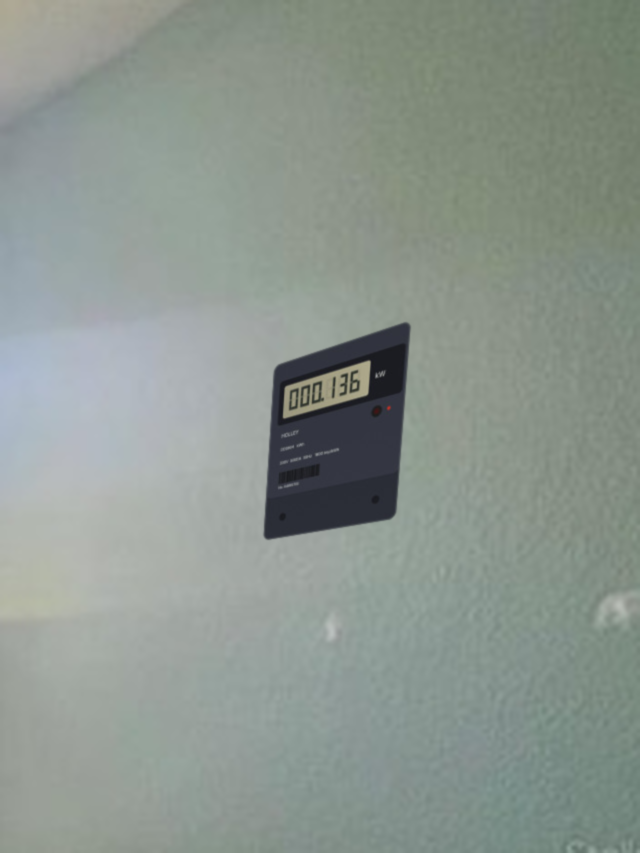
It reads 0.136 kW
